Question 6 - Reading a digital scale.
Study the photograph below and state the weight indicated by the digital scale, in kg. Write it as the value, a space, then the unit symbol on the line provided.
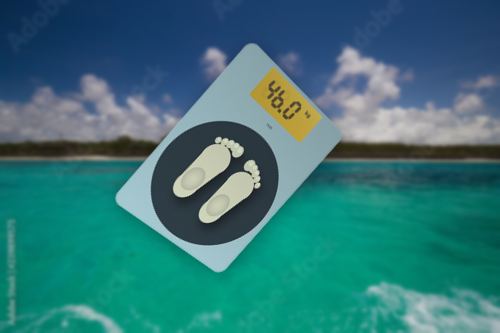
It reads 46.0 kg
